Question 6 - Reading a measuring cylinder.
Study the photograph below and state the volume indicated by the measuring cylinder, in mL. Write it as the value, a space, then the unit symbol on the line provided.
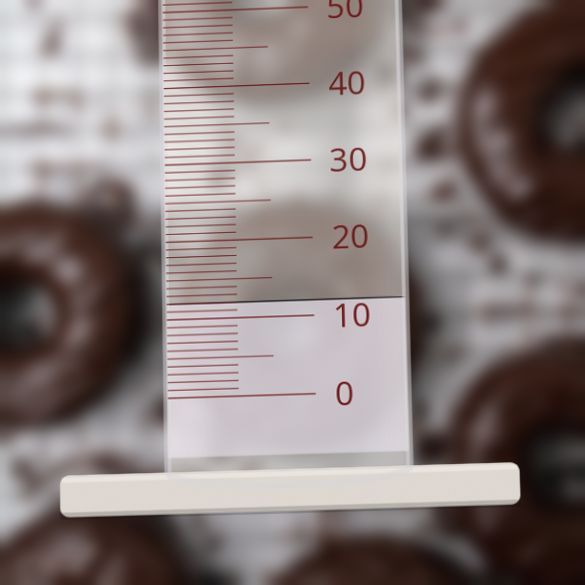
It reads 12 mL
